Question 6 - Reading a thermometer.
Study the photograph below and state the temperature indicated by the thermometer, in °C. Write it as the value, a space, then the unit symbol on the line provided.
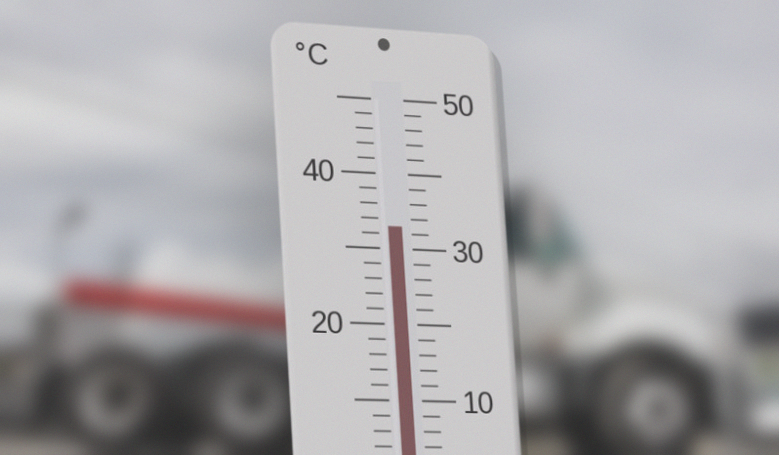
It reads 33 °C
